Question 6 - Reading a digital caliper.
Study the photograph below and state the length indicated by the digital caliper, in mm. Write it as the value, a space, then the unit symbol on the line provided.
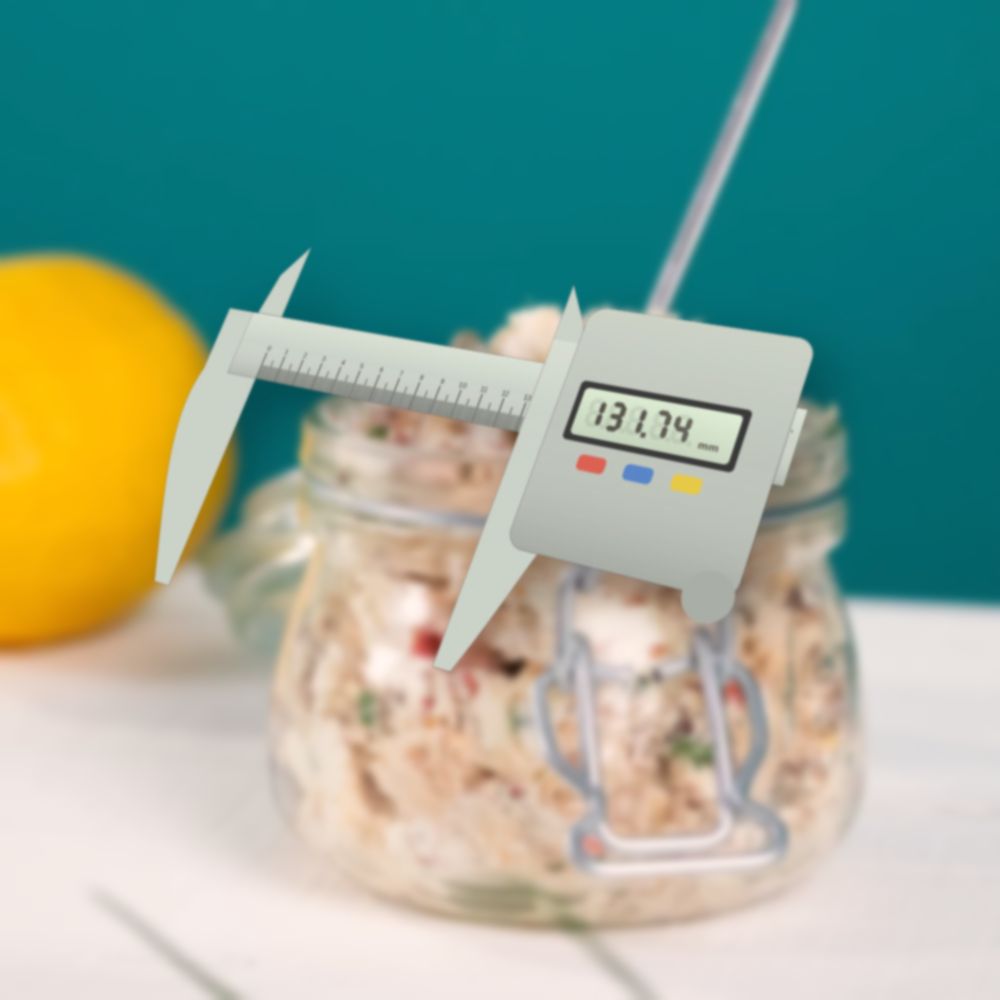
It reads 131.74 mm
